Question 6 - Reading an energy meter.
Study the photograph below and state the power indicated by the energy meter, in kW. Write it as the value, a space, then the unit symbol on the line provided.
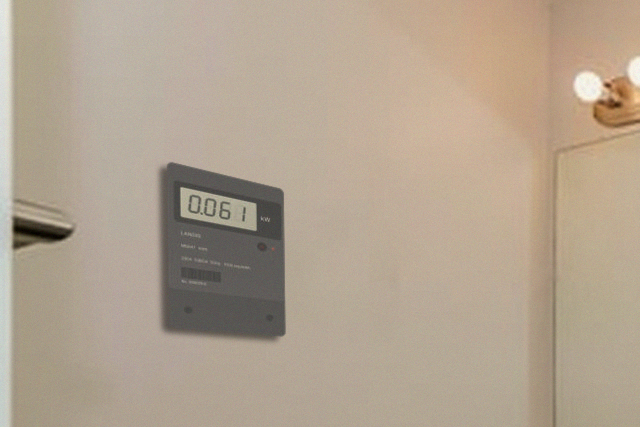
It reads 0.061 kW
